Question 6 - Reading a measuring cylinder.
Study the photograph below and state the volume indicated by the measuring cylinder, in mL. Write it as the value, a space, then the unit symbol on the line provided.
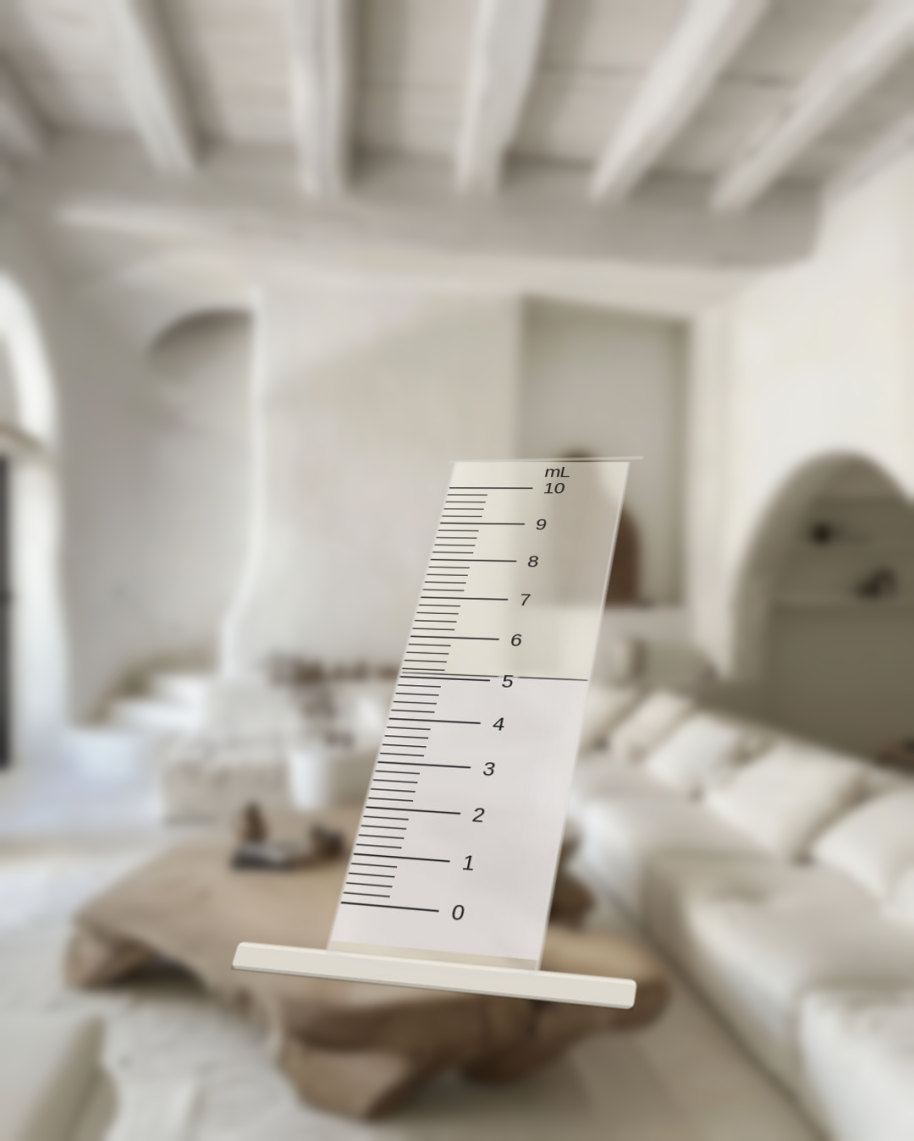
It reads 5.1 mL
